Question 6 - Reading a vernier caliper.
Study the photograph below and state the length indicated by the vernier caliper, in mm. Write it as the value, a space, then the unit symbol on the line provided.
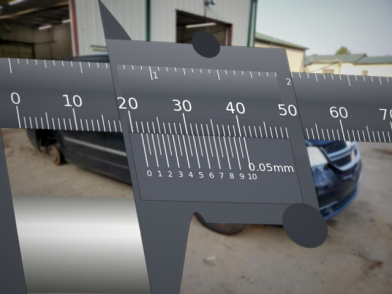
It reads 21.6 mm
